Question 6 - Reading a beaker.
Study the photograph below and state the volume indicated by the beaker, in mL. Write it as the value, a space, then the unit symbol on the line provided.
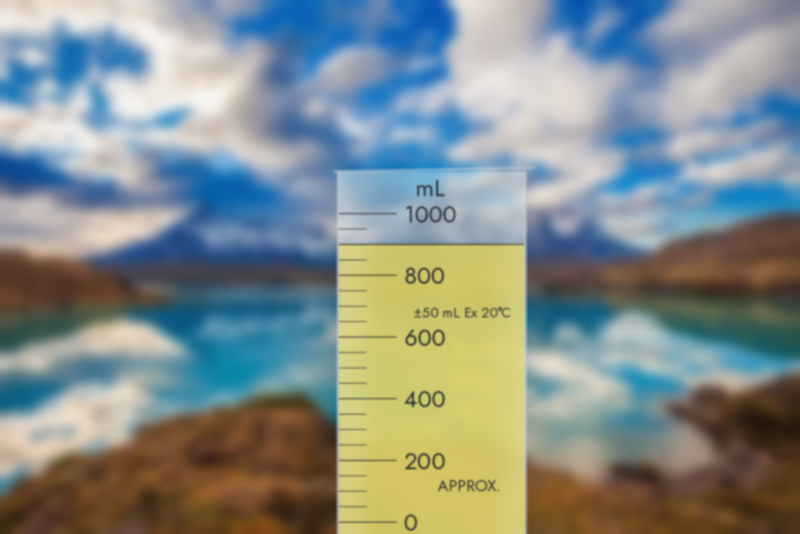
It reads 900 mL
